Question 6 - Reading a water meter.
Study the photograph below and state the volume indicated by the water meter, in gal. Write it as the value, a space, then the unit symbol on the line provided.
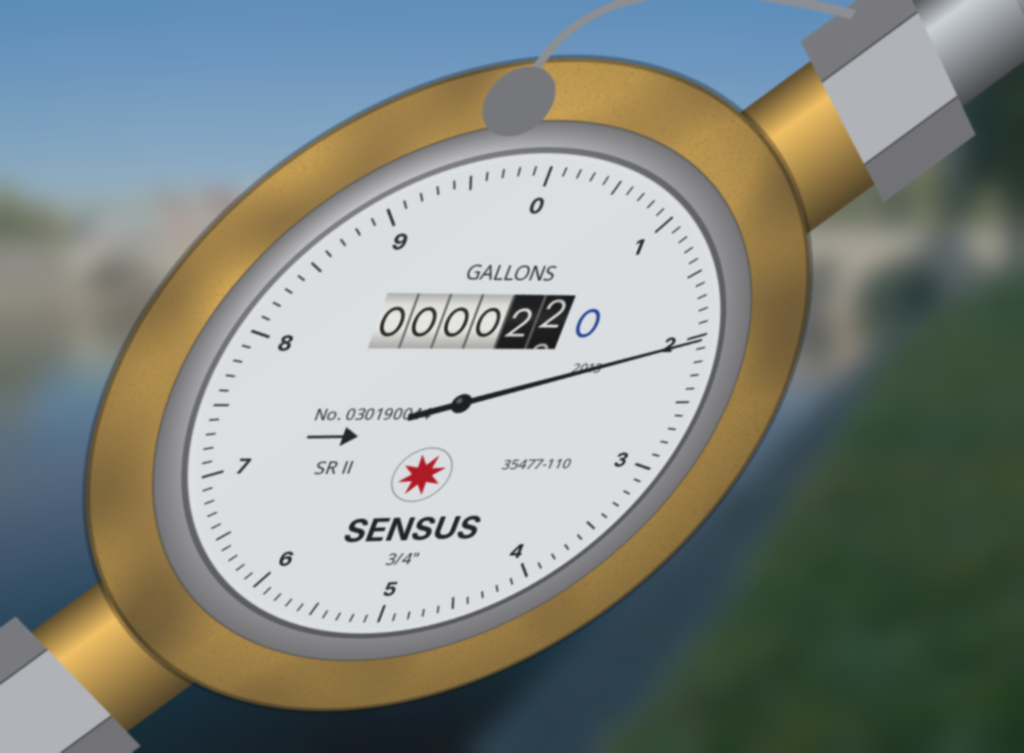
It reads 222.0 gal
